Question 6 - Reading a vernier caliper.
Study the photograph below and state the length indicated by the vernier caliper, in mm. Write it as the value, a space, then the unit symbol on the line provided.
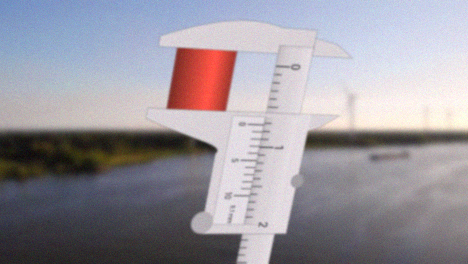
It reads 7.2 mm
